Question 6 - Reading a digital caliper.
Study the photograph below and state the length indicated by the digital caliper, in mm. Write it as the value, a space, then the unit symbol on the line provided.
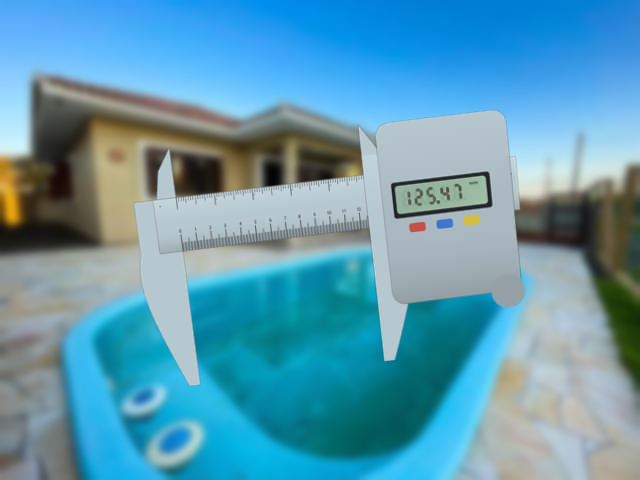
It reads 125.47 mm
